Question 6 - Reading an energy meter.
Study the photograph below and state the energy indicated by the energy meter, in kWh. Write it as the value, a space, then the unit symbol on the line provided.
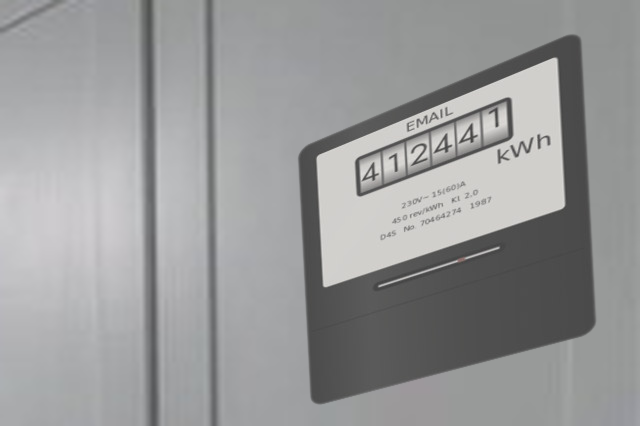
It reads 412441 kWh
